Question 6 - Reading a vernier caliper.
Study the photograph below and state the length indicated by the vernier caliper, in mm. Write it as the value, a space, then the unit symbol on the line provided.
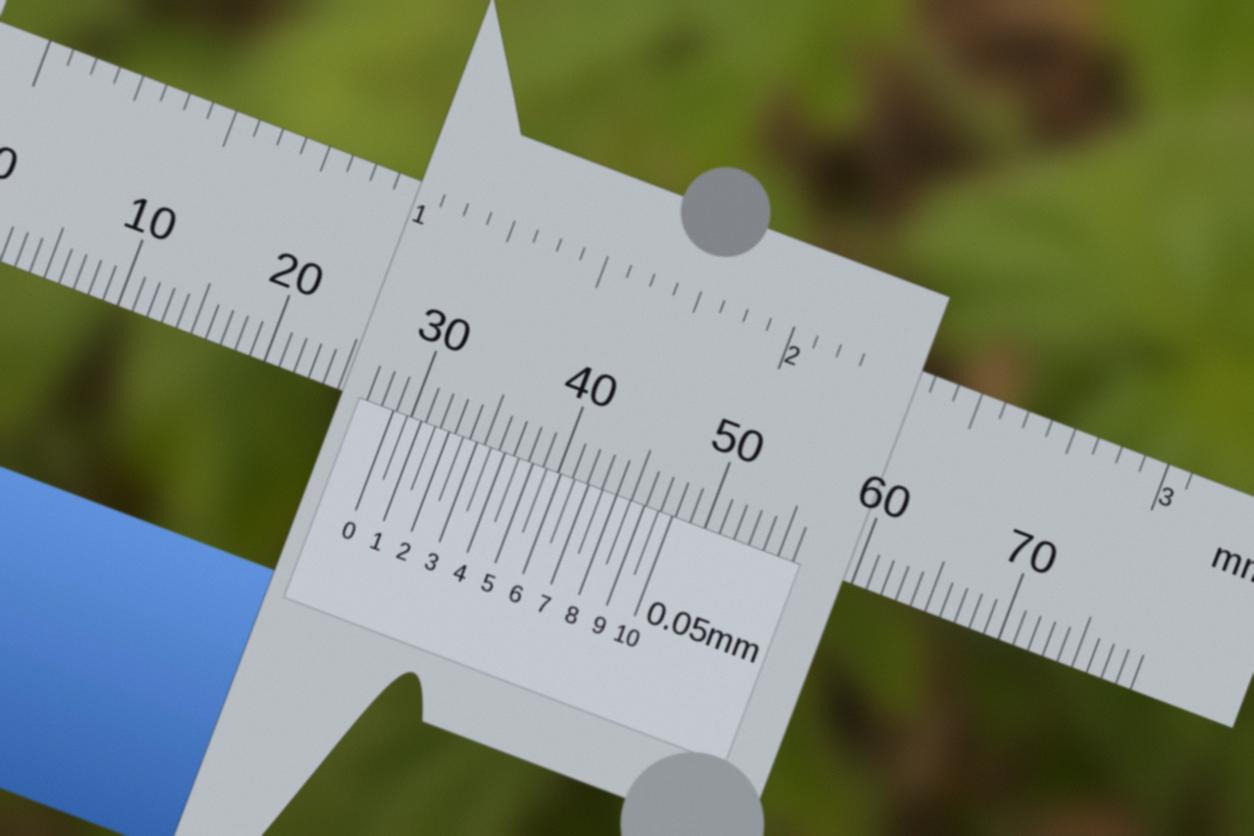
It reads 28.8 mm
